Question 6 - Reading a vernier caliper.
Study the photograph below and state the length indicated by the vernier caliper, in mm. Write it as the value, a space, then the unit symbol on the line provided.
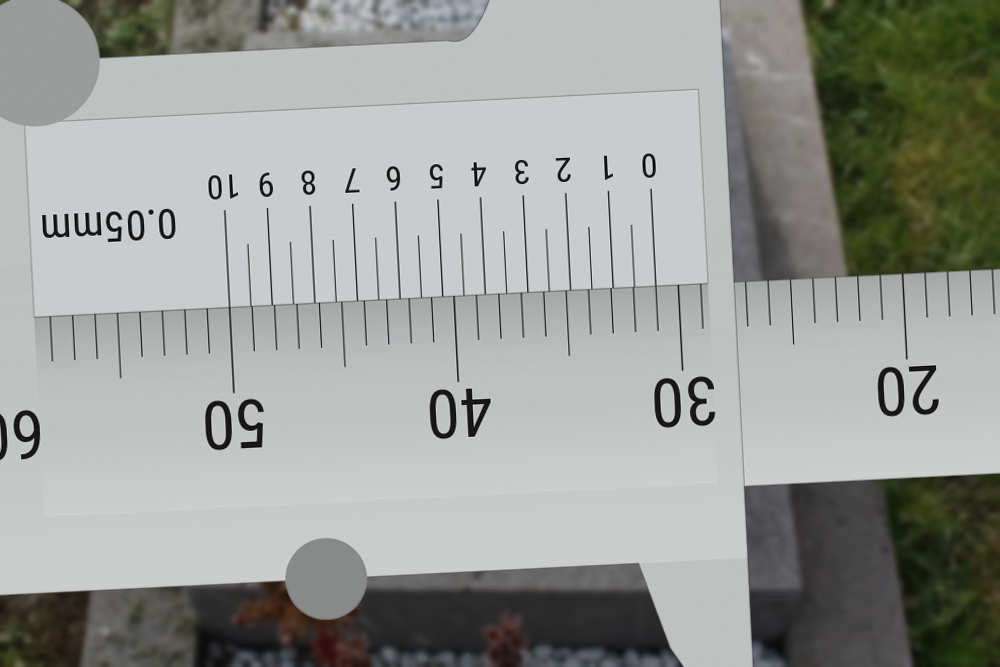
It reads 31.0 mm
